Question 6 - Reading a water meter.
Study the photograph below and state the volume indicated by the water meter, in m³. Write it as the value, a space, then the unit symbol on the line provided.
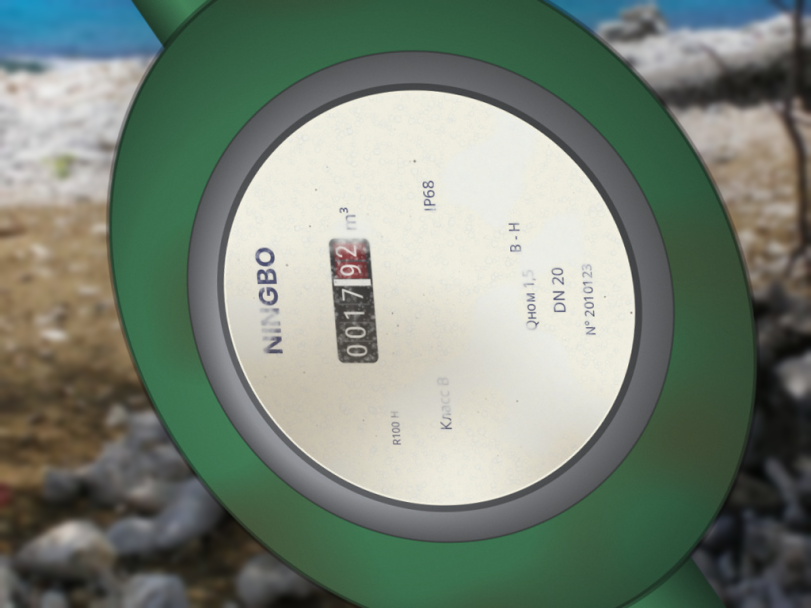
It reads 17.92 m³
